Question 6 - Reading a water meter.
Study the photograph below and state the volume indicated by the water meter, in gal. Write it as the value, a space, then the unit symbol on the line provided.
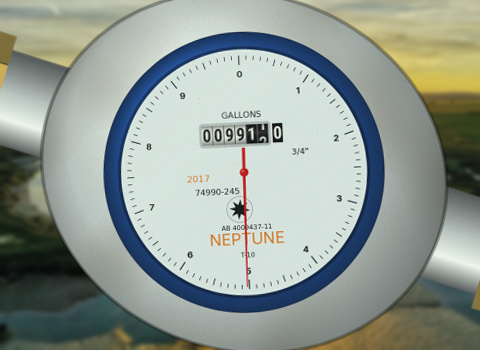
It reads 99115.0 gal
